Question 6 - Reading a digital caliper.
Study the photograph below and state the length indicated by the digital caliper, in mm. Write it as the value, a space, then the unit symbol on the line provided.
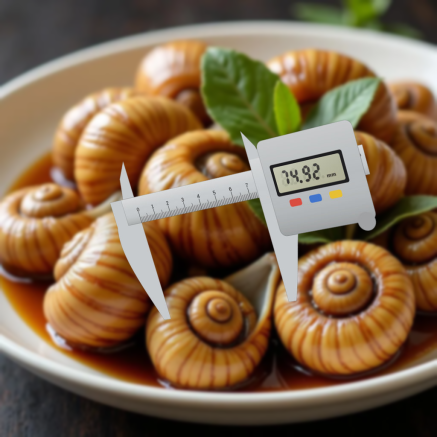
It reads 74.92 mm
